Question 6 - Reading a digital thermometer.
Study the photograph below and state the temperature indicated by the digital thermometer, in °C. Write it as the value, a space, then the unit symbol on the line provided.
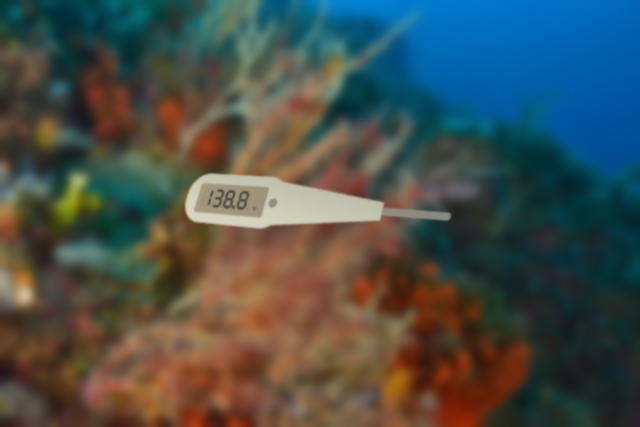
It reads 138.8 °C
